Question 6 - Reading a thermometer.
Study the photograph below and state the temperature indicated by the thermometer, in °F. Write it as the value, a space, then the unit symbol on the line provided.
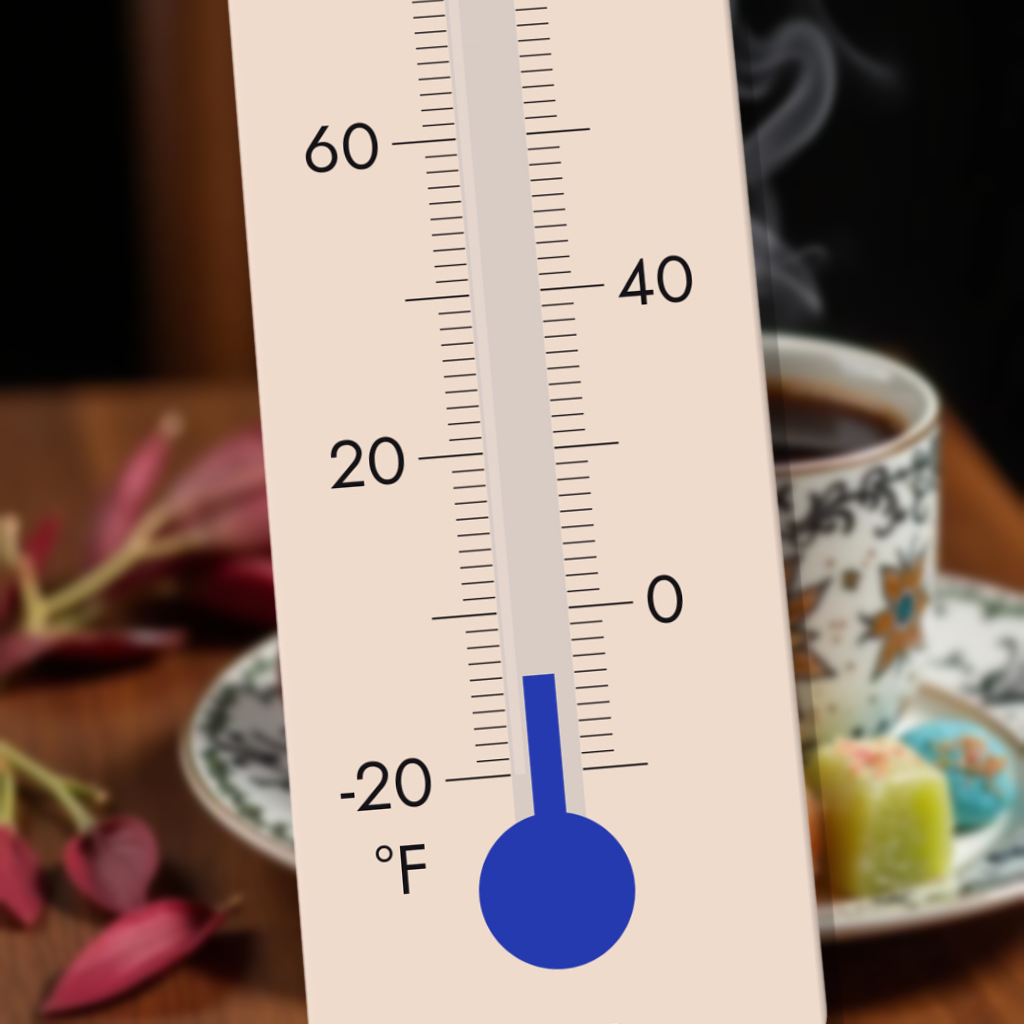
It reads -8 °F
